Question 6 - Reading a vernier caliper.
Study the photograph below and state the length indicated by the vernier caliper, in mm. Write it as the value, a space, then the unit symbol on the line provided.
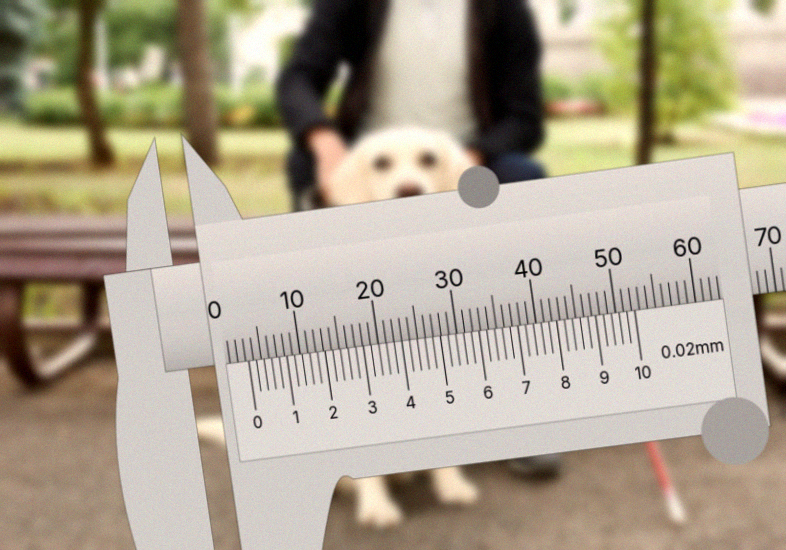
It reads 3.4 mm
